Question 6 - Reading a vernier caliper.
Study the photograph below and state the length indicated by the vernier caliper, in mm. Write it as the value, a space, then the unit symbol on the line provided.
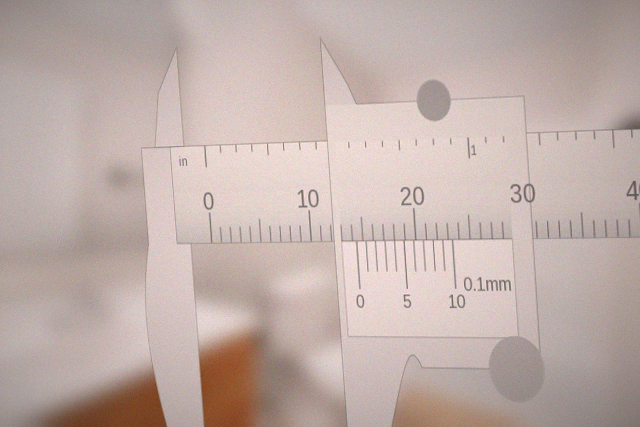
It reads 14.4 mm
